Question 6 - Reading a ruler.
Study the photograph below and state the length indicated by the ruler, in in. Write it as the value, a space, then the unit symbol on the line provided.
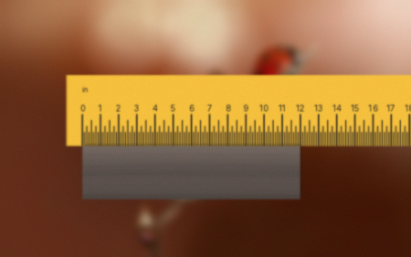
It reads 12 in
